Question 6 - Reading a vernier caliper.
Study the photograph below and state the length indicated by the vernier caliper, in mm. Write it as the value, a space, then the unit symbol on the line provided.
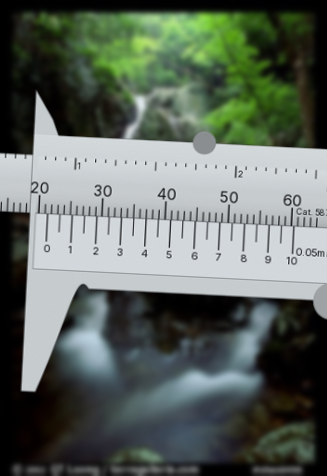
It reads 21.4 mm
